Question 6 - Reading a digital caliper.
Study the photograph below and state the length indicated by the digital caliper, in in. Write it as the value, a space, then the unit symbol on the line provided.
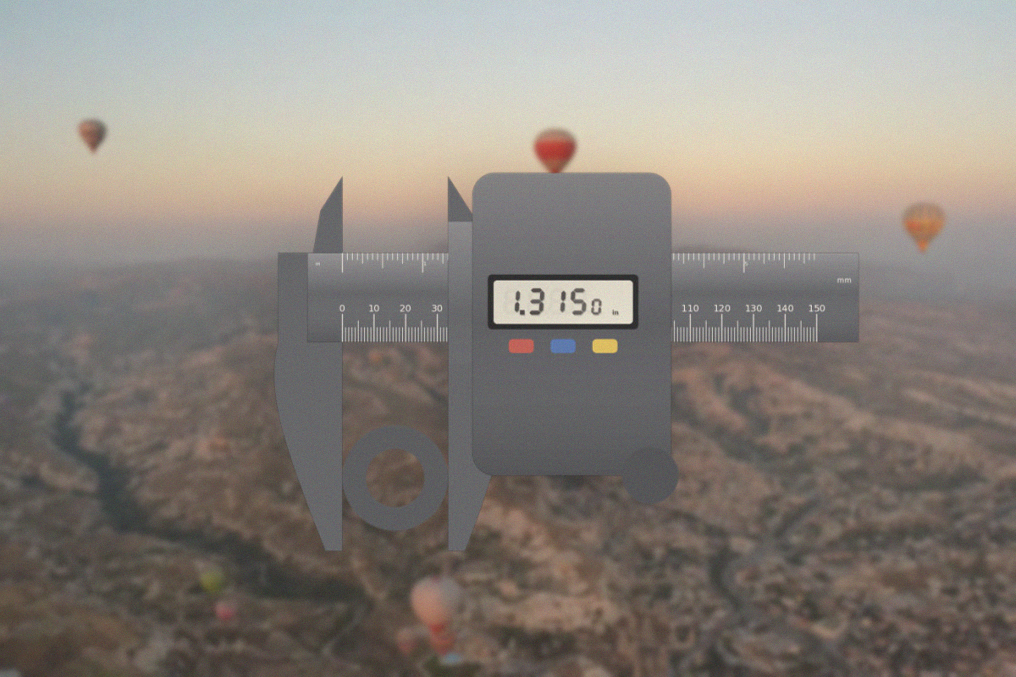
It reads 1.3150 in
